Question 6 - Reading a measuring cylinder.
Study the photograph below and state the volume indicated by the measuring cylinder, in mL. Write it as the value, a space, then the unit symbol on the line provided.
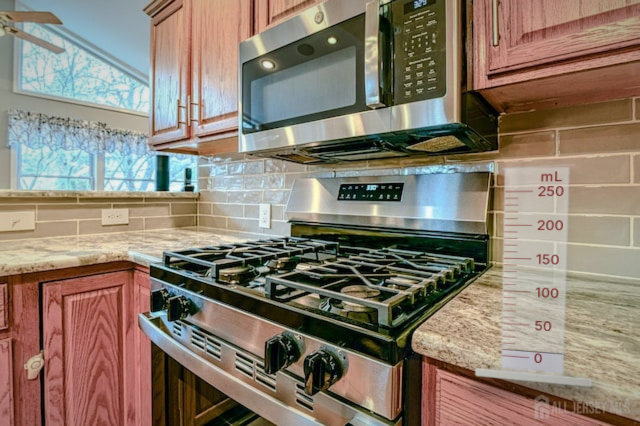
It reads 10 mL
